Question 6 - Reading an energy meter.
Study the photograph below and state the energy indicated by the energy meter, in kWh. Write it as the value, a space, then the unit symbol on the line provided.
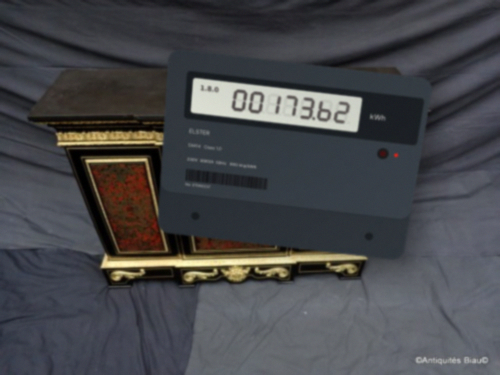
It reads 173.62 kWh
